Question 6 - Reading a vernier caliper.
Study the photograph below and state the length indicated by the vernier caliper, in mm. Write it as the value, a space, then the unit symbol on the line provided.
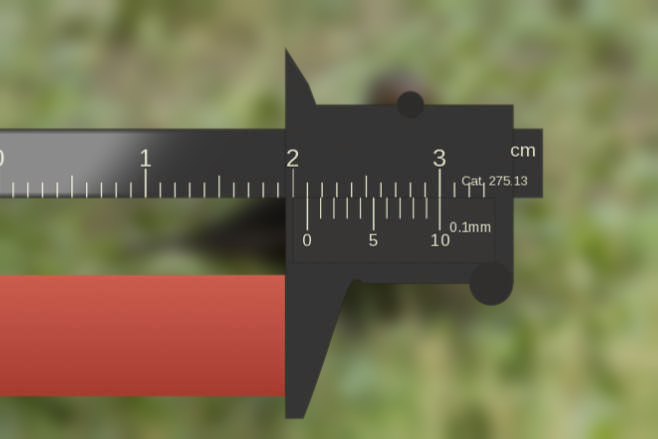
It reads 21.0 mm
